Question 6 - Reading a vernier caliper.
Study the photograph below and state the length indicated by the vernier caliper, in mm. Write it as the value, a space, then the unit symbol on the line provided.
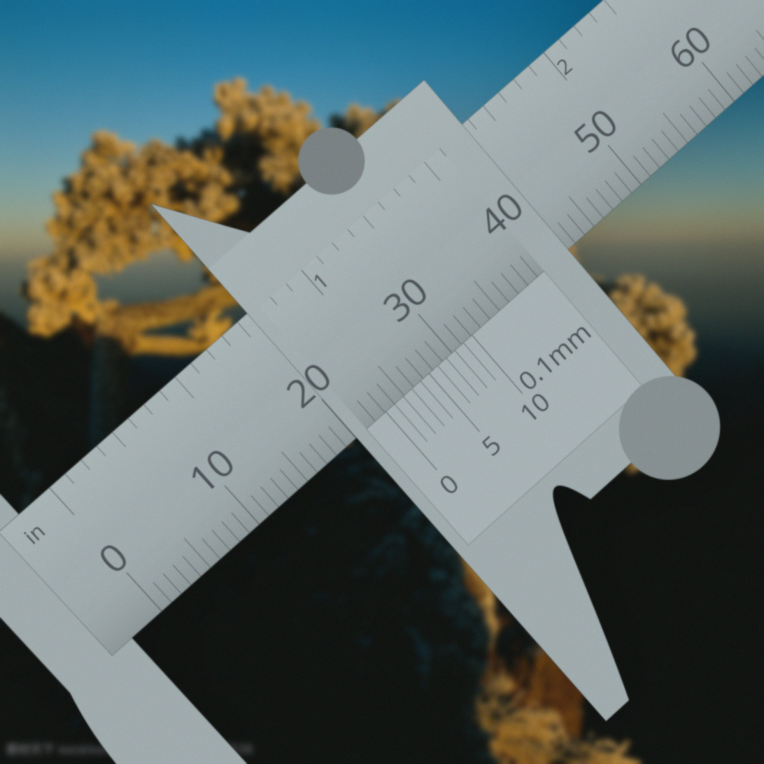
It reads 23.1 mm
